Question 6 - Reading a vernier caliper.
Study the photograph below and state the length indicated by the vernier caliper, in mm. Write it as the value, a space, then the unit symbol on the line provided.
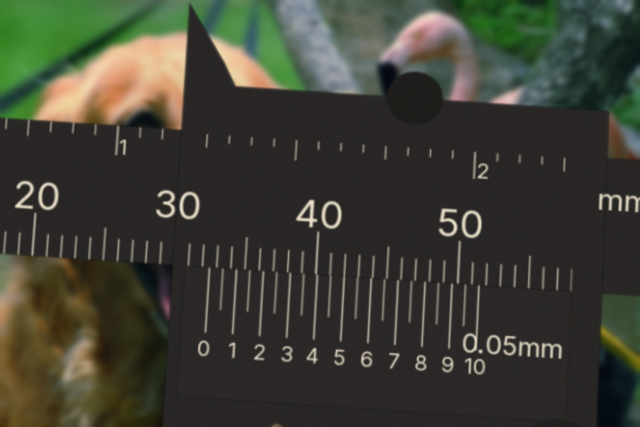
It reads 32.5 mm
